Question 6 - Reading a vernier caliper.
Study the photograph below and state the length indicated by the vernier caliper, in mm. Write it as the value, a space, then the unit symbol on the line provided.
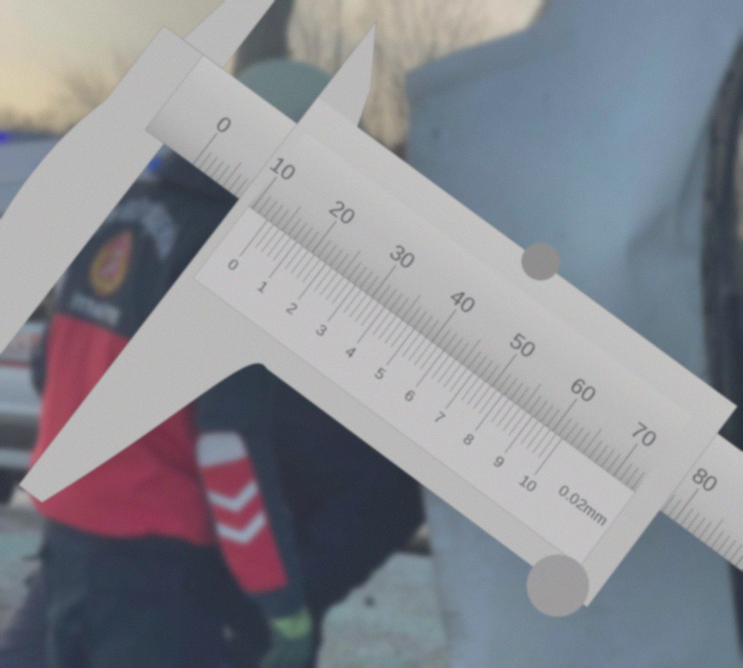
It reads 12.6 mm
